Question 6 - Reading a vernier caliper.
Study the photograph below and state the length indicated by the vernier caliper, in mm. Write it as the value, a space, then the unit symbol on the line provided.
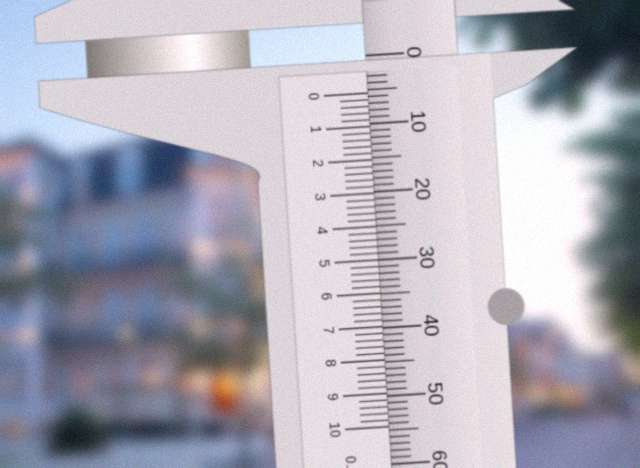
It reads 5.5 mm
